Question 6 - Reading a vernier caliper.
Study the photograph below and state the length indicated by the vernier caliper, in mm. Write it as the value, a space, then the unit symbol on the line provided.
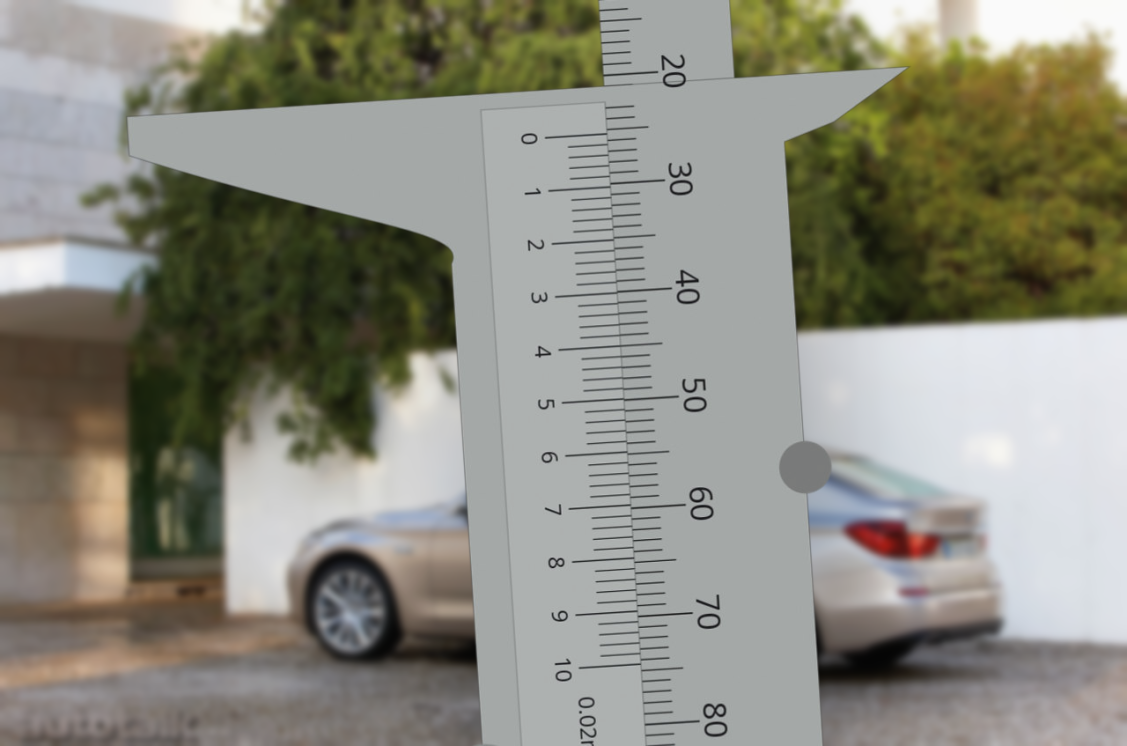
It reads 25.4 mm
